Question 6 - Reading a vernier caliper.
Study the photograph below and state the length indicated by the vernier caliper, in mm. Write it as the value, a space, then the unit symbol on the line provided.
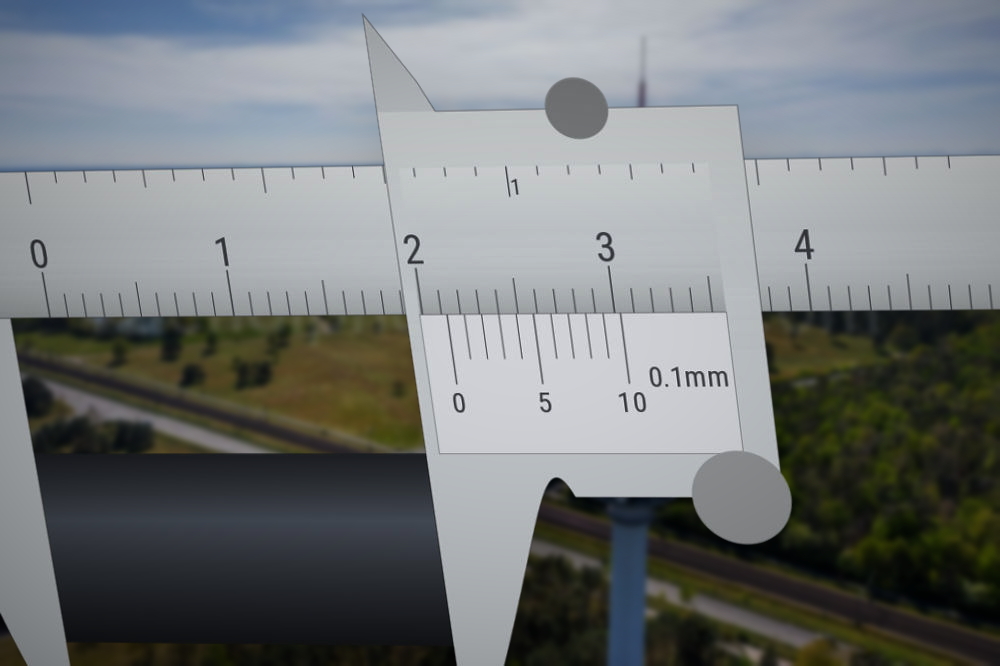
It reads 21.3 mm
